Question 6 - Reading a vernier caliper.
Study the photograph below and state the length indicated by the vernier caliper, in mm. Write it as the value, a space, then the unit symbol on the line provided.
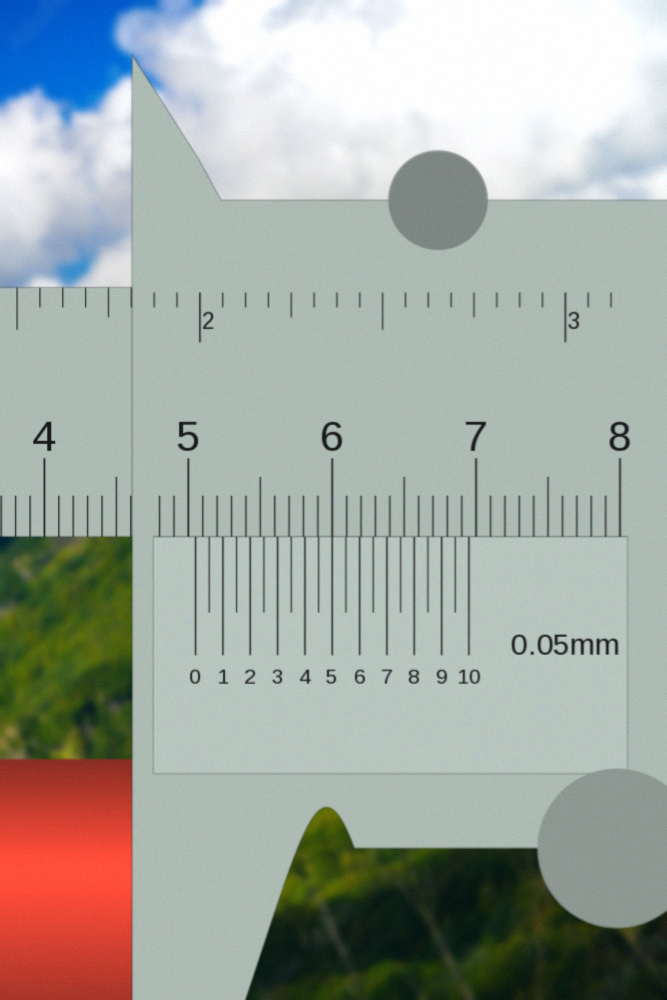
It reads 50.5 mm
